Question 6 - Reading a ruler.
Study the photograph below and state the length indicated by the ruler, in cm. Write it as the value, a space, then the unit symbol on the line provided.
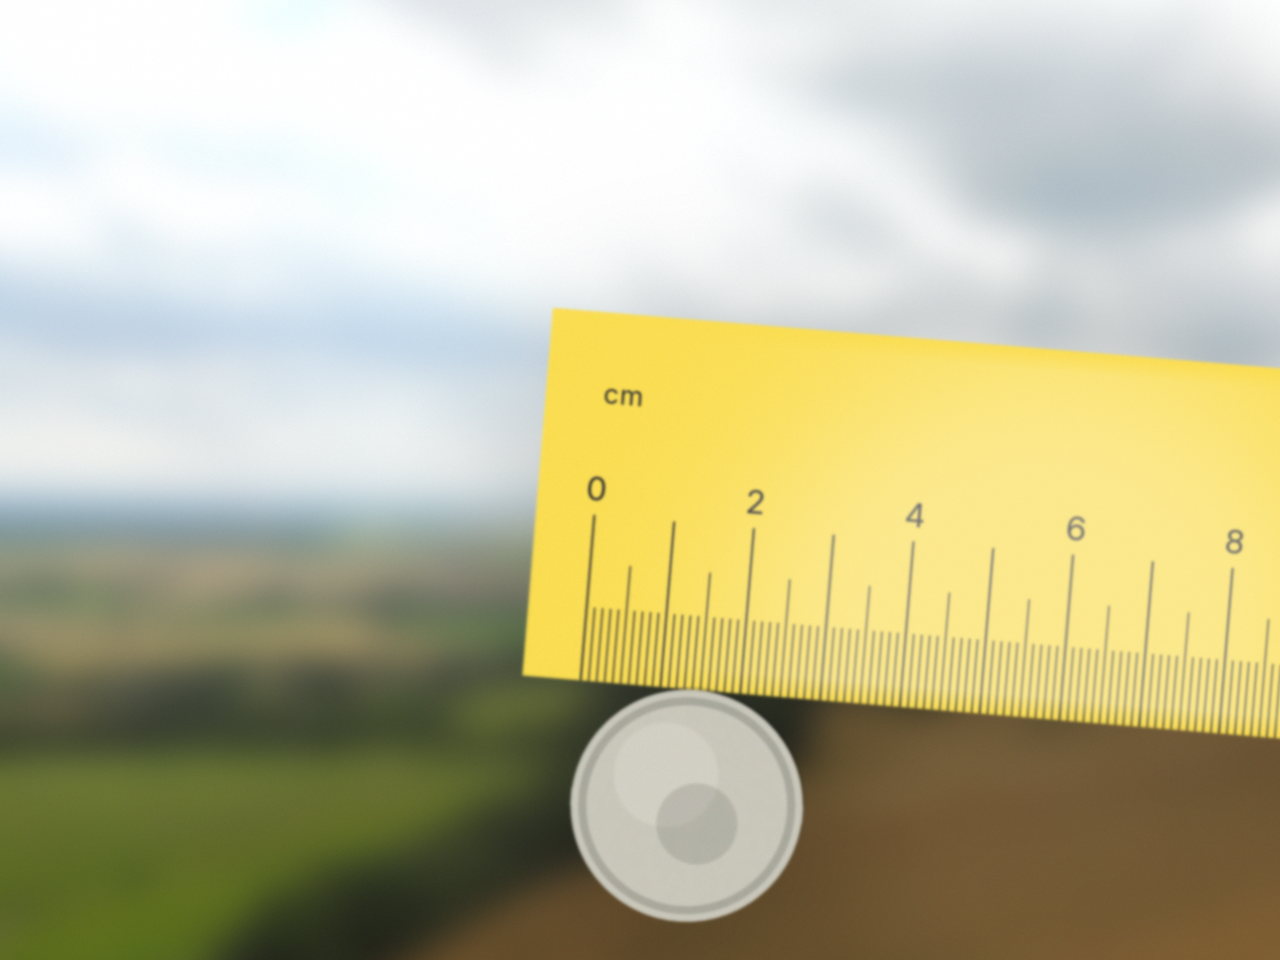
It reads 2.9 cm
